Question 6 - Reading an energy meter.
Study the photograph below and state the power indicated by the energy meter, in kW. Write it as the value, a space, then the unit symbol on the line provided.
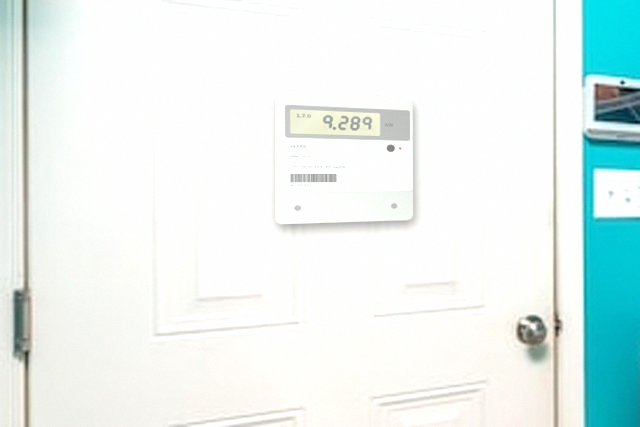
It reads 9.289 kW
